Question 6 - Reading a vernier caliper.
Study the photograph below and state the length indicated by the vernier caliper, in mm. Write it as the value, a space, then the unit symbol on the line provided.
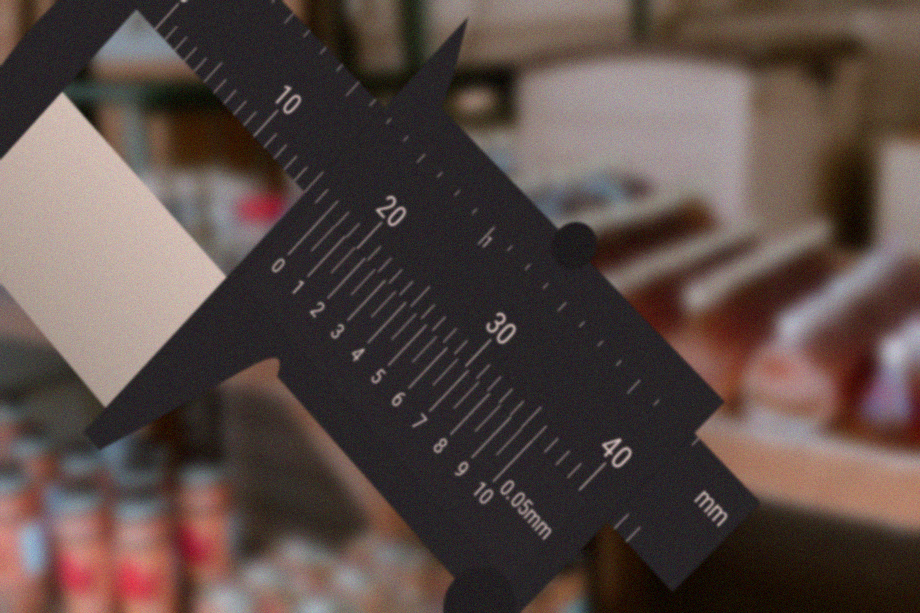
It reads 17.0 mm
